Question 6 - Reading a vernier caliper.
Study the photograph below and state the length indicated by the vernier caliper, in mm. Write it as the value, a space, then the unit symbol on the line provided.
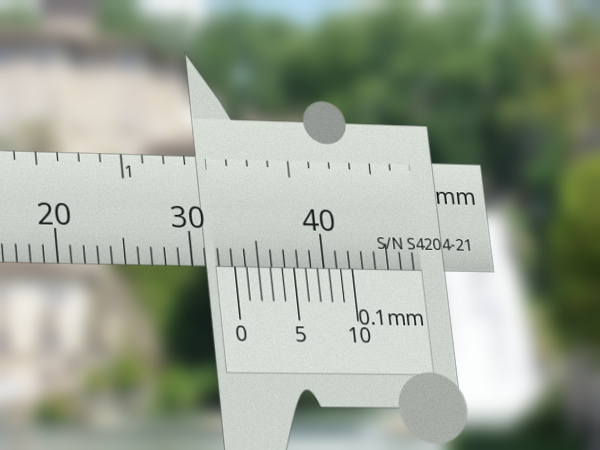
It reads 33.2 mm
